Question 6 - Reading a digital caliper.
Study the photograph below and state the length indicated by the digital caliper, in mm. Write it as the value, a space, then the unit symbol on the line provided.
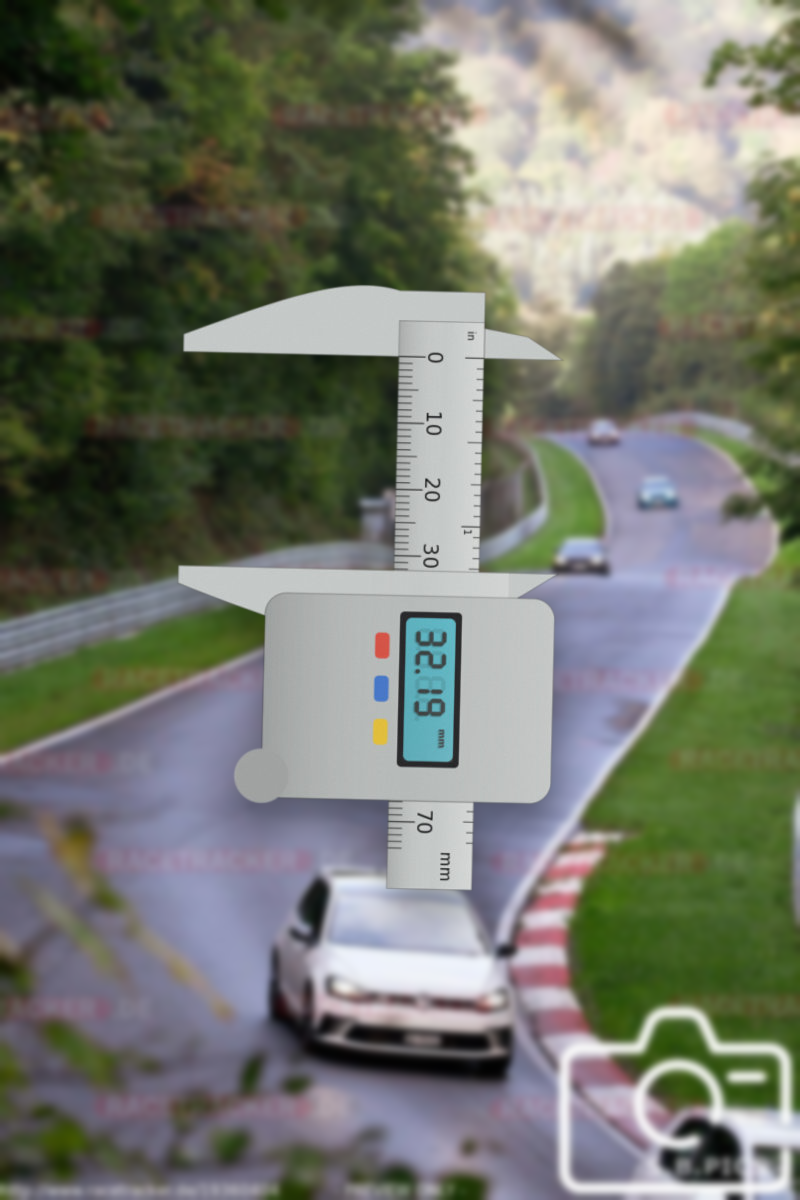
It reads 32.19 mm
